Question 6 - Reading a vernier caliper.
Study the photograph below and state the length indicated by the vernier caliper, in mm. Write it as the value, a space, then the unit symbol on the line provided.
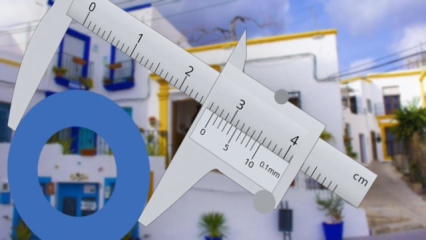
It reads 26.8 mm
